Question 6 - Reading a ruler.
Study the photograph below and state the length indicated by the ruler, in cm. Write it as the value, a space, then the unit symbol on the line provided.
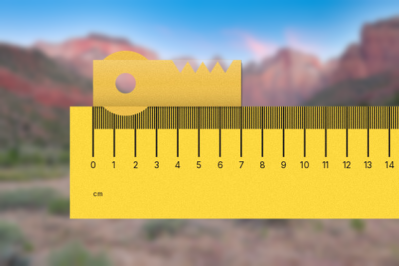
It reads 7 cm
